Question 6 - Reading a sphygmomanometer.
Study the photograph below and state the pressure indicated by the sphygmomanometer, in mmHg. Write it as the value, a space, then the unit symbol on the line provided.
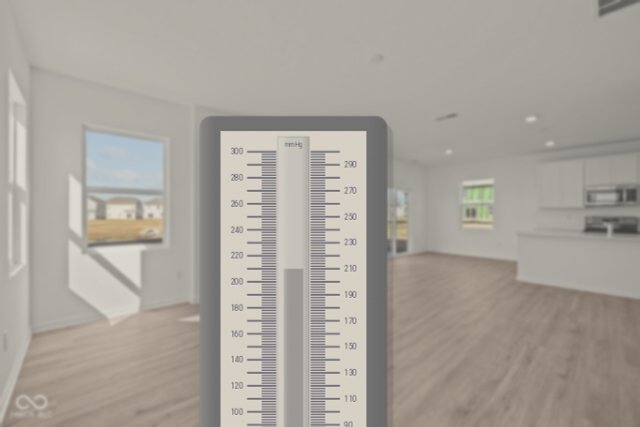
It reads 210 mmHg
